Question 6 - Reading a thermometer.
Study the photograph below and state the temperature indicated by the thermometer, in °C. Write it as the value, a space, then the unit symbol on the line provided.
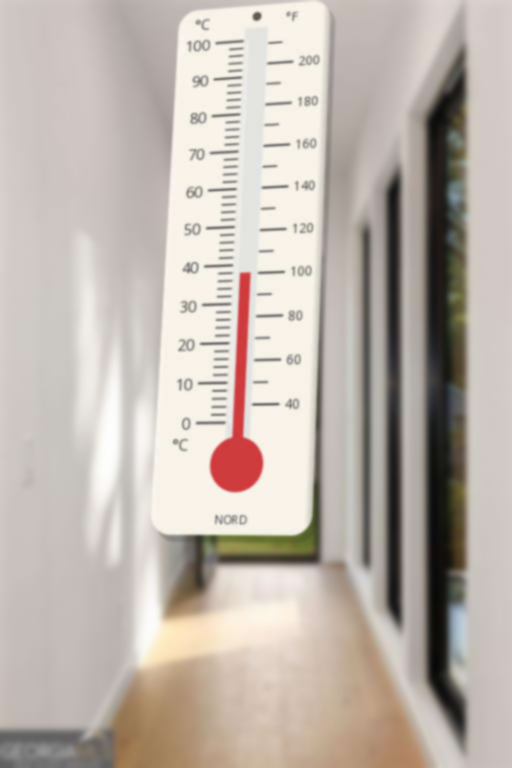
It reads 38 °C
